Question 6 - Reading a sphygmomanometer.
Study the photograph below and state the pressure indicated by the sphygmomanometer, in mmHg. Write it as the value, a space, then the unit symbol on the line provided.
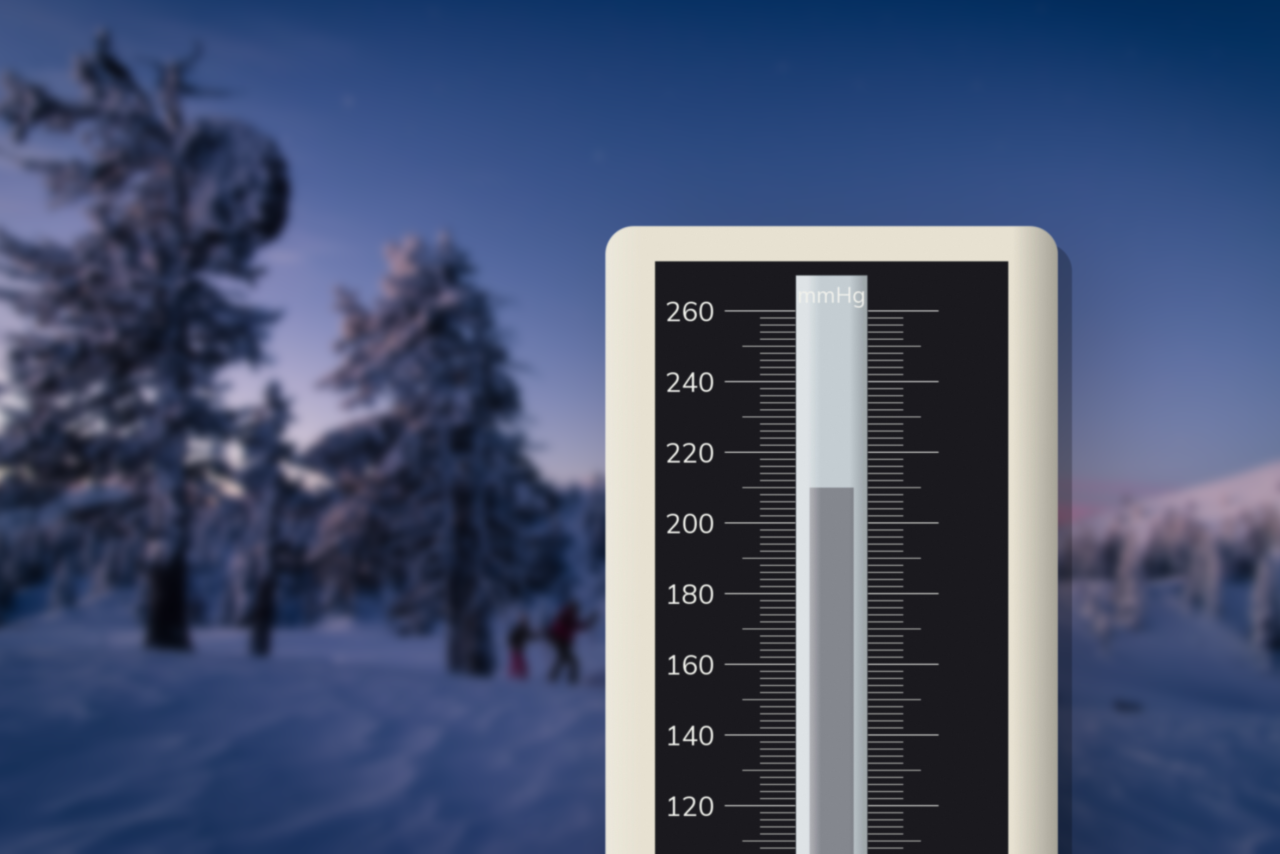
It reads 210 mmHg
